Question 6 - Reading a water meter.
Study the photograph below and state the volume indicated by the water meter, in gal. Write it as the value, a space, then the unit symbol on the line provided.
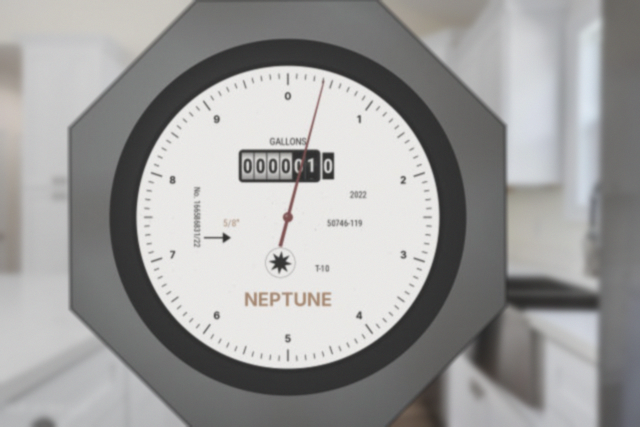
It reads 10.4 gal
